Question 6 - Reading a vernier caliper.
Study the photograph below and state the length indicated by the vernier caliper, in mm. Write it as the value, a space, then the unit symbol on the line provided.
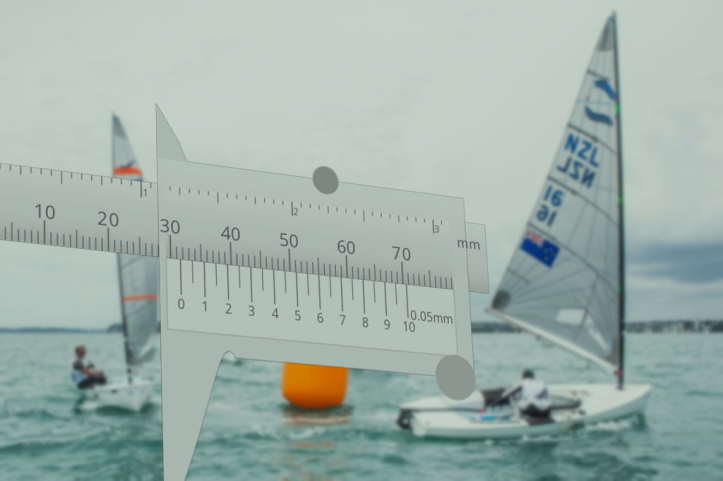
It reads 31.6 mm
